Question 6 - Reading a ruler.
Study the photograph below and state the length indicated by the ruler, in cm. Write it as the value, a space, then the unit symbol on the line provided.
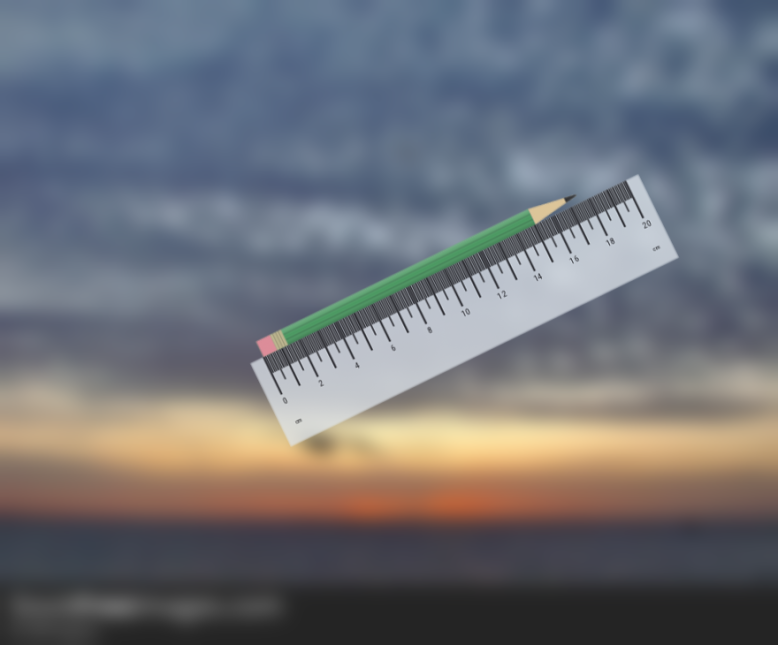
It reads 17.5 cm
